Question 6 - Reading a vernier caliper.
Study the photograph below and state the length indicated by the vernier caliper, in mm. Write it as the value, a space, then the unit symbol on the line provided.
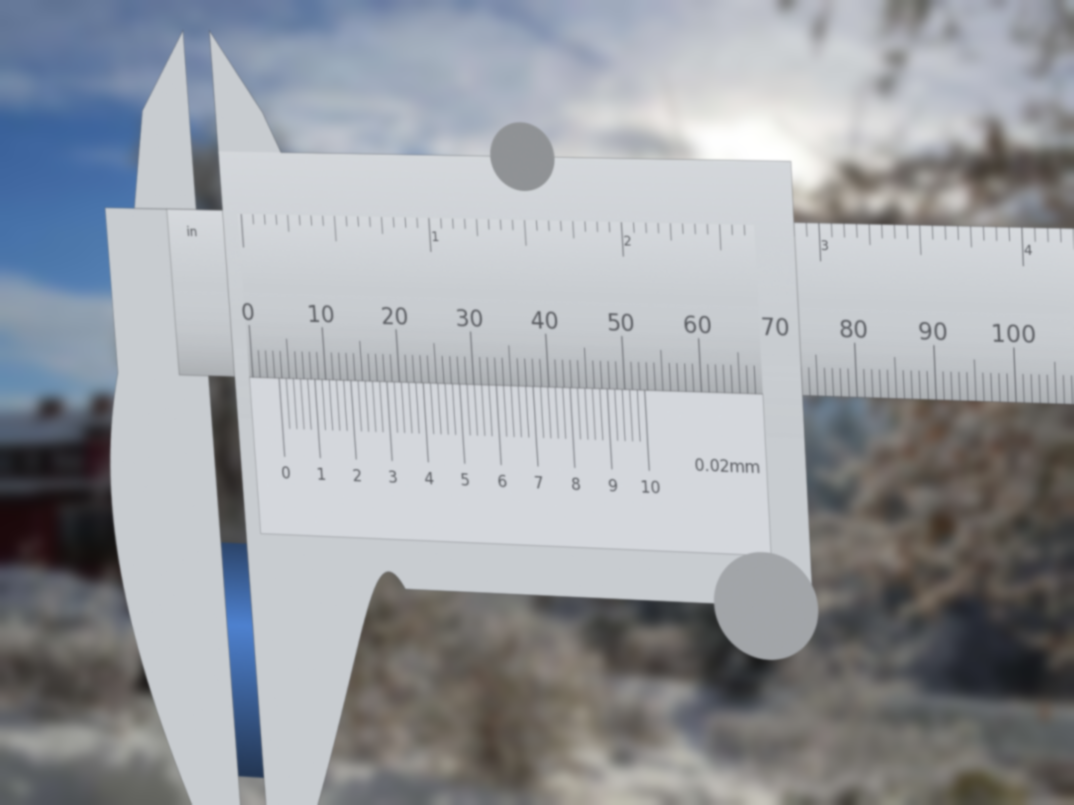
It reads 3.6 mm
